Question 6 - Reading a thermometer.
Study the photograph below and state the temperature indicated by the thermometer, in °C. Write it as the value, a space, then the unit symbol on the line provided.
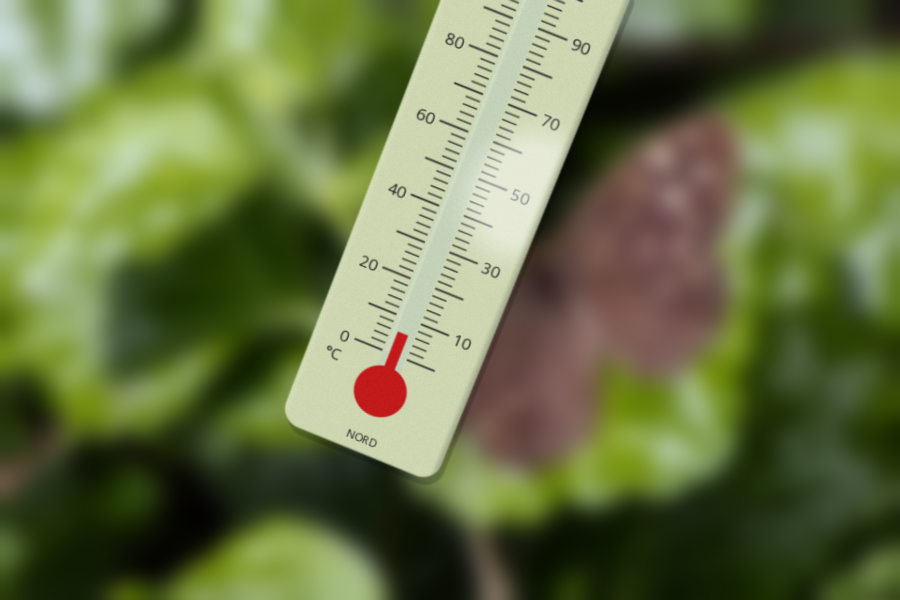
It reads 6 °C
